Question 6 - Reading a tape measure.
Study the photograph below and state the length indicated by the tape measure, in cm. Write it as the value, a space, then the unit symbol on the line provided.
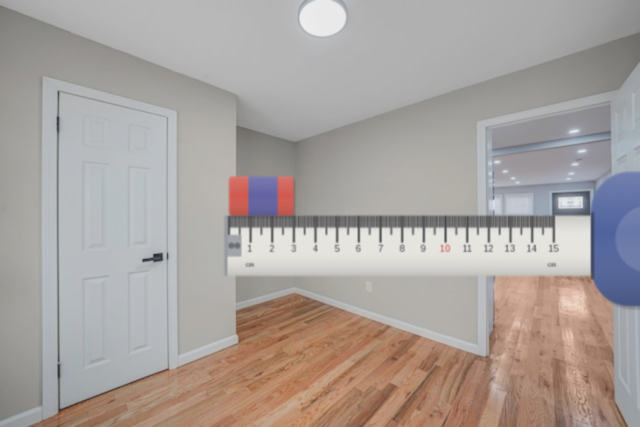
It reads 3 cm
